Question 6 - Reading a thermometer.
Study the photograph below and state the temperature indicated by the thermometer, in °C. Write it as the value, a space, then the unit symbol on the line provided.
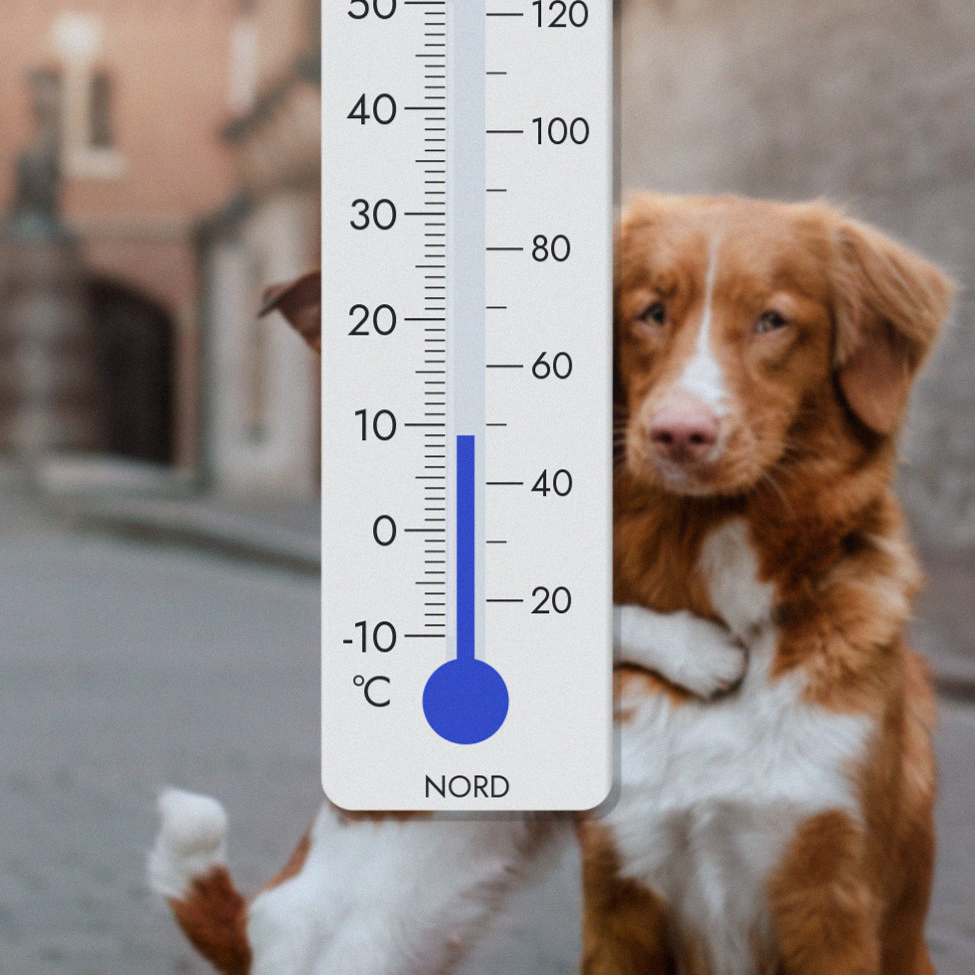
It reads 9 °C
